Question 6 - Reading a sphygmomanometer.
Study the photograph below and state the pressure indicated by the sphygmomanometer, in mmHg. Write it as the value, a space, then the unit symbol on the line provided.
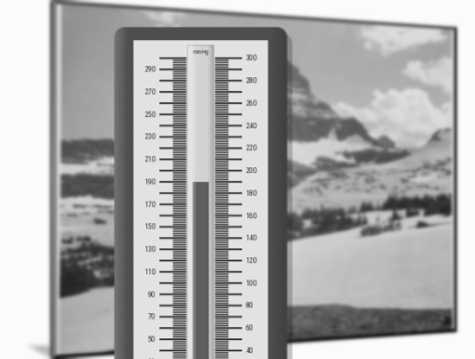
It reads 190 mmHg
